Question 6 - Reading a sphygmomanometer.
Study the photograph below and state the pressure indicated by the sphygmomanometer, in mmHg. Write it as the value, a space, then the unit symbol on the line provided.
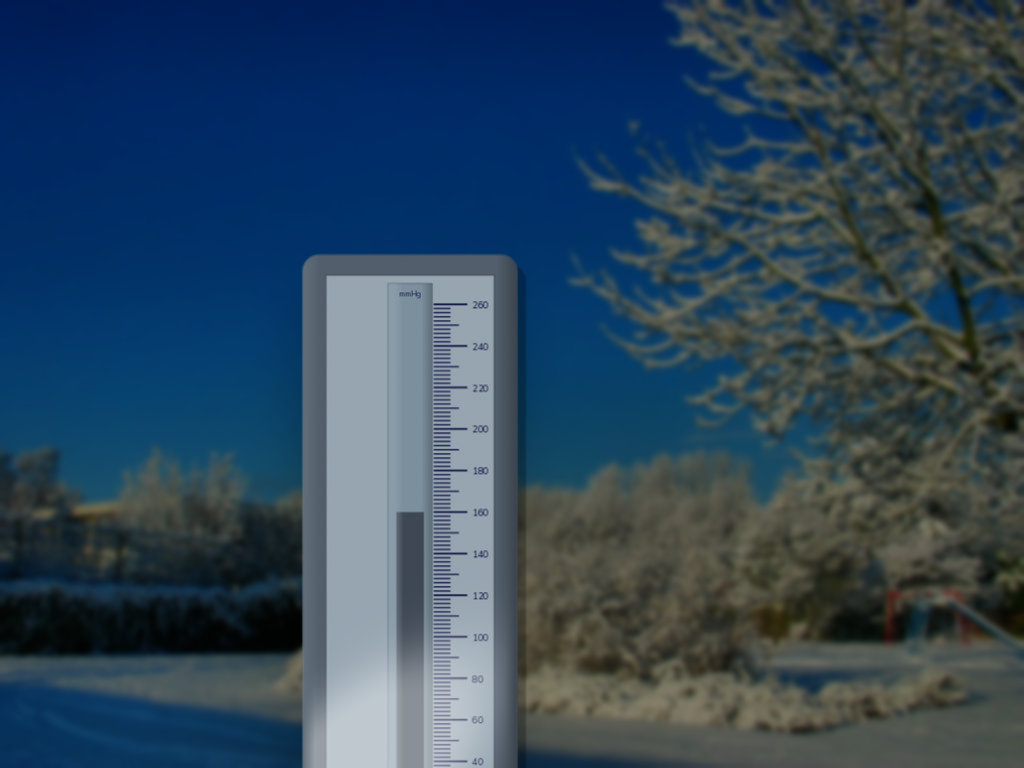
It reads 160 mmHg
